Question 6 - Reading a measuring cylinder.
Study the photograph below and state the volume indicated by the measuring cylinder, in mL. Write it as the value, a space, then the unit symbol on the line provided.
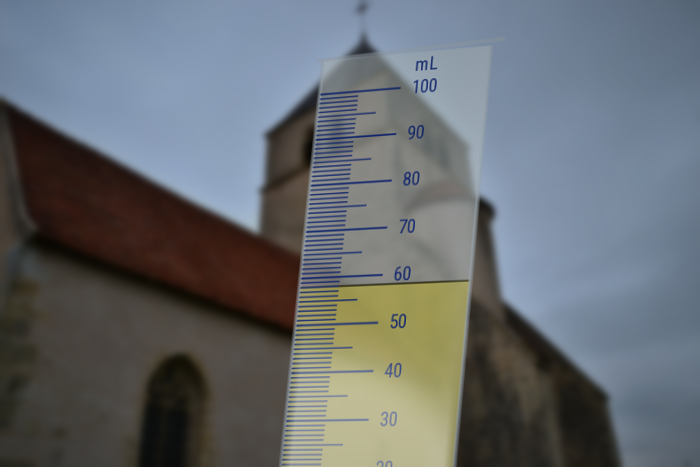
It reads 58 mL
